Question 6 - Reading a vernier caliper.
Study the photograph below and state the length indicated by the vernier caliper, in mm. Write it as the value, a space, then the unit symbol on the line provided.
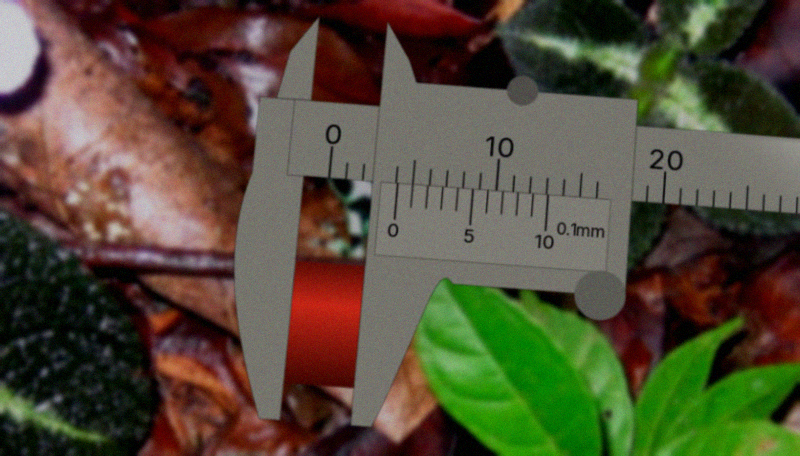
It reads 4.1 mm
